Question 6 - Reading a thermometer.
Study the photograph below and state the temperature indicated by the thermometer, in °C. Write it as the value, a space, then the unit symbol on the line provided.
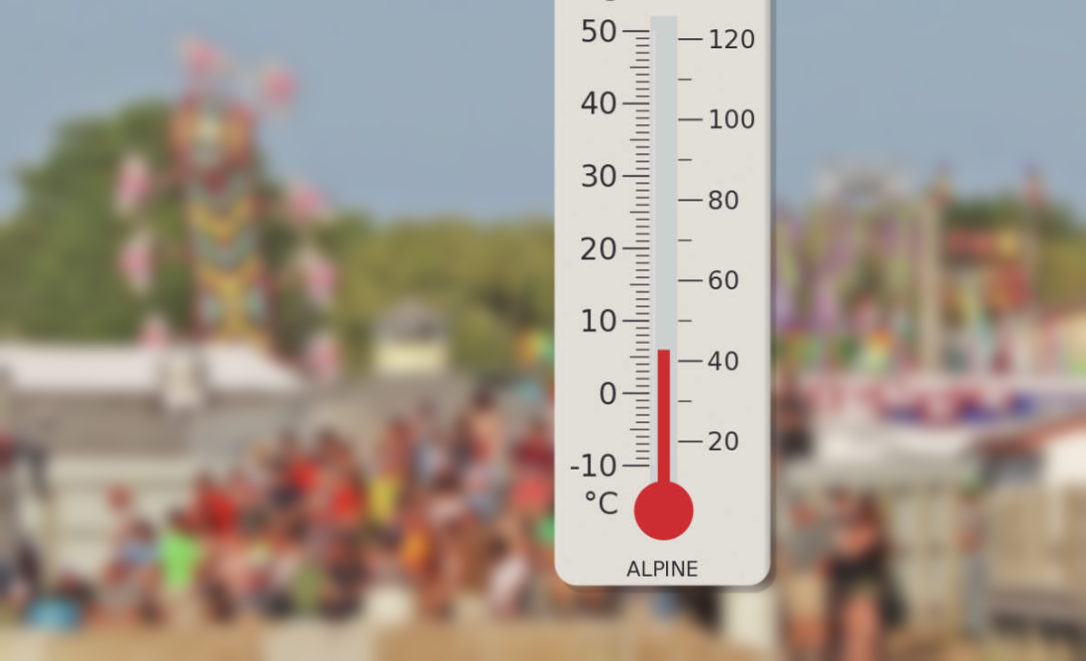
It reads 6 °C
